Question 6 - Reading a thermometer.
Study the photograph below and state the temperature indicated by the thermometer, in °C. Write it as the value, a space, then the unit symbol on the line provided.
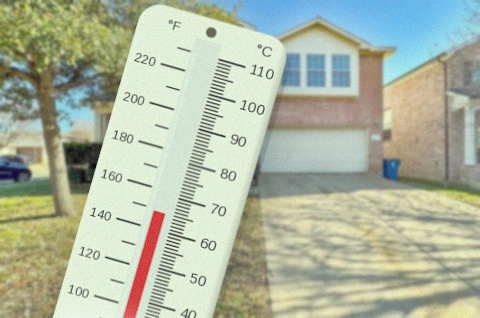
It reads 65 °C
